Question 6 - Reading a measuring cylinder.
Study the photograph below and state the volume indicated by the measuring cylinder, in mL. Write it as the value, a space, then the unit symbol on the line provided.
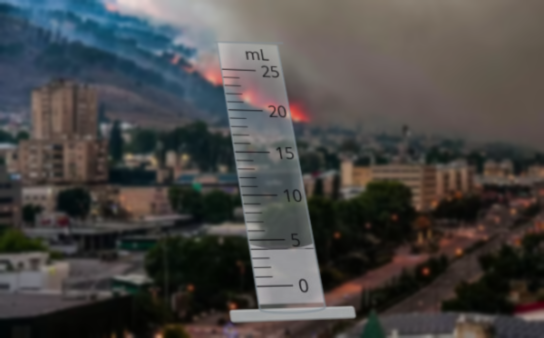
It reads 4 mL
